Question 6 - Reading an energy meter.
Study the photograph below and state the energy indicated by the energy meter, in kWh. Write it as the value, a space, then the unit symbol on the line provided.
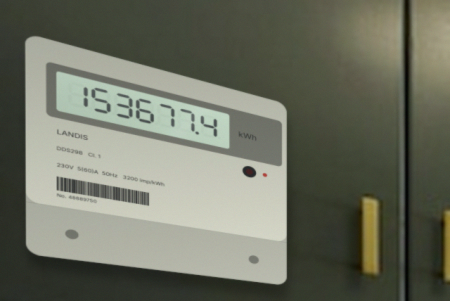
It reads 153677.4 kWh
